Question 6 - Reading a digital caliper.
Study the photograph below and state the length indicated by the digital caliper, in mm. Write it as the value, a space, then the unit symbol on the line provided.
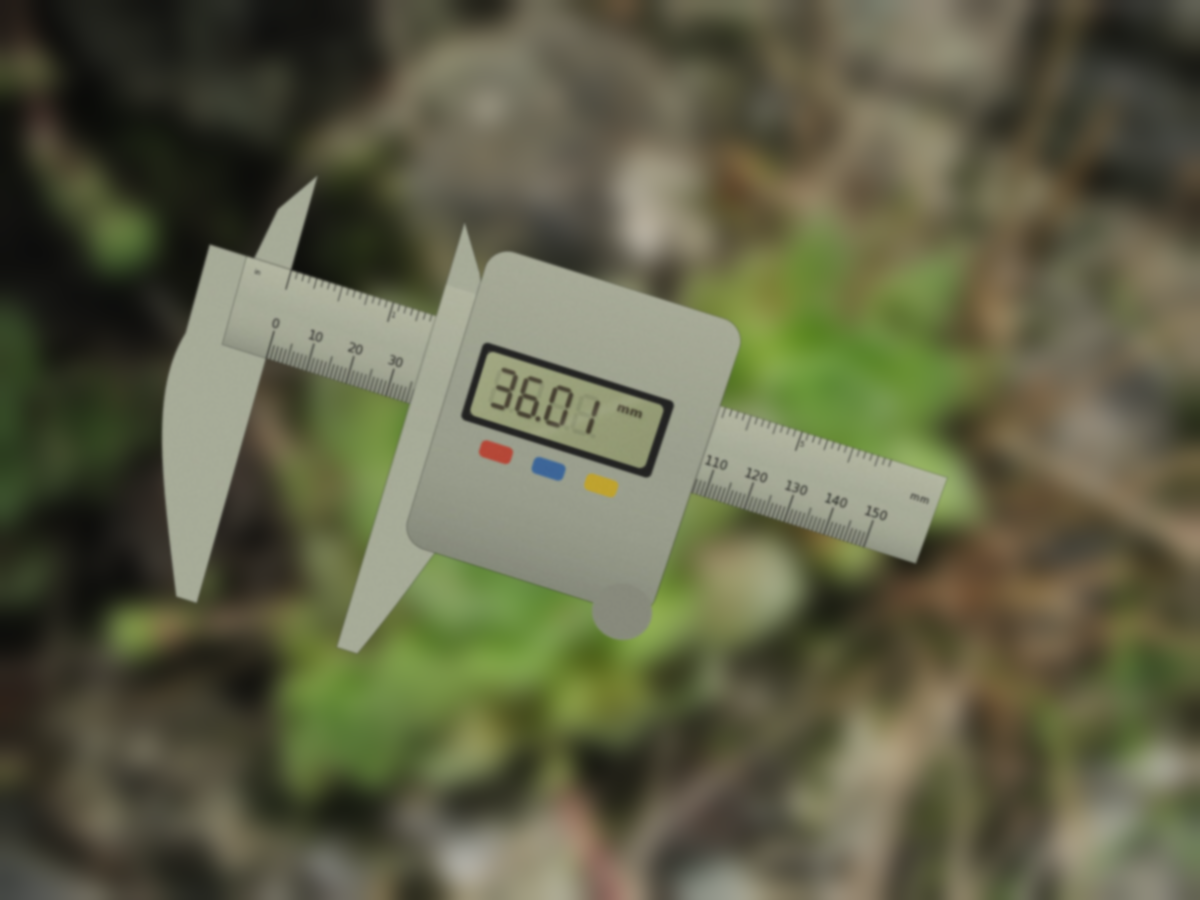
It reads 36.01 mm
